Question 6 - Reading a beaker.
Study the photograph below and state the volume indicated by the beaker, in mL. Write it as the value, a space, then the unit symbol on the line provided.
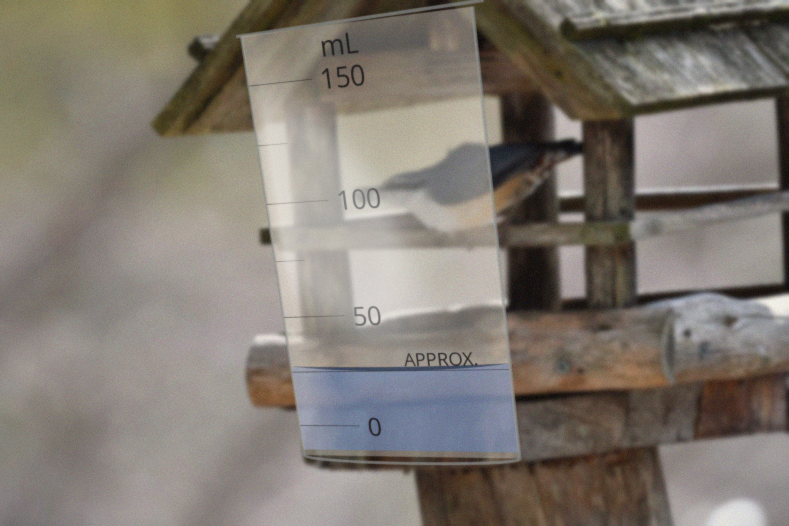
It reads 25 mL
